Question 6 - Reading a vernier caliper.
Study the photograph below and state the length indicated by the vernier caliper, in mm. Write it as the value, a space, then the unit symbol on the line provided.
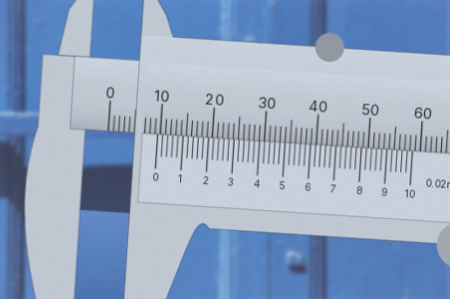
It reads 9.5 mm
